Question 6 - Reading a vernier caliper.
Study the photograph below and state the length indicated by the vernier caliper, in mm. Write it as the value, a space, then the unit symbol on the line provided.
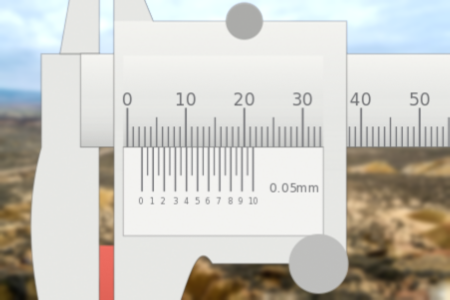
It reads 2.5 mm
